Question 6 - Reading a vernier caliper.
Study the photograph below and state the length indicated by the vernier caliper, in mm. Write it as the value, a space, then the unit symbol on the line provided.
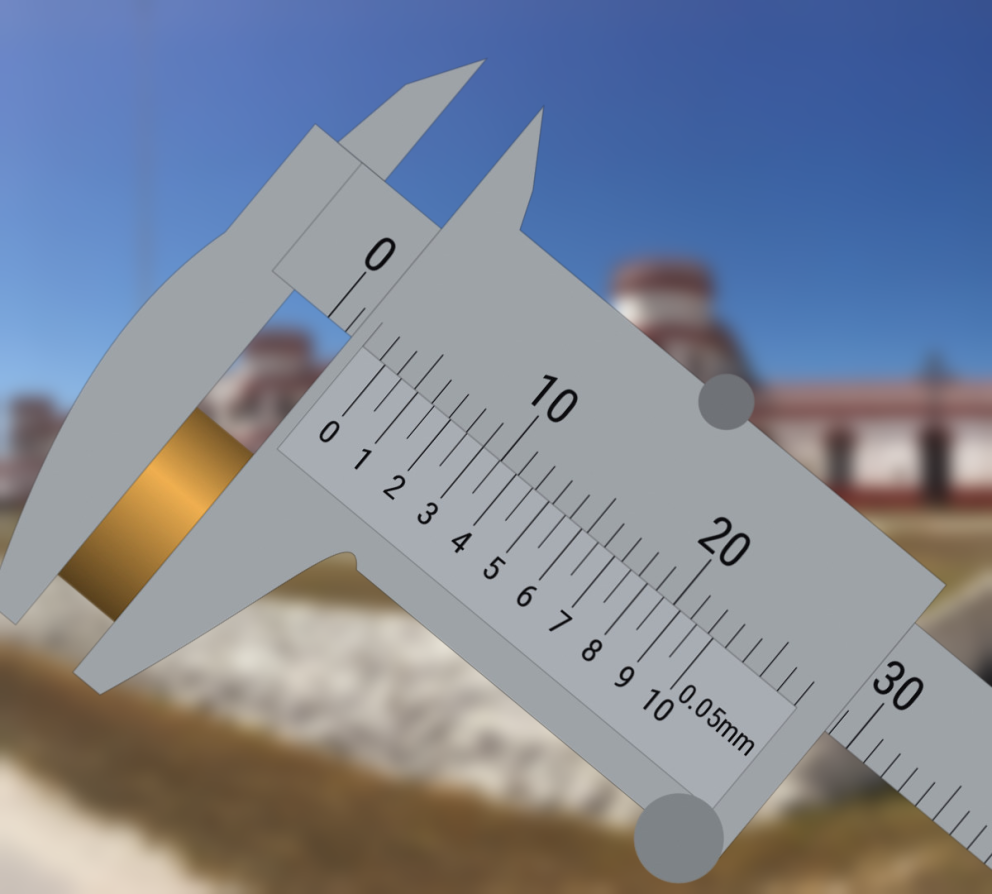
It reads 3.30 mm
